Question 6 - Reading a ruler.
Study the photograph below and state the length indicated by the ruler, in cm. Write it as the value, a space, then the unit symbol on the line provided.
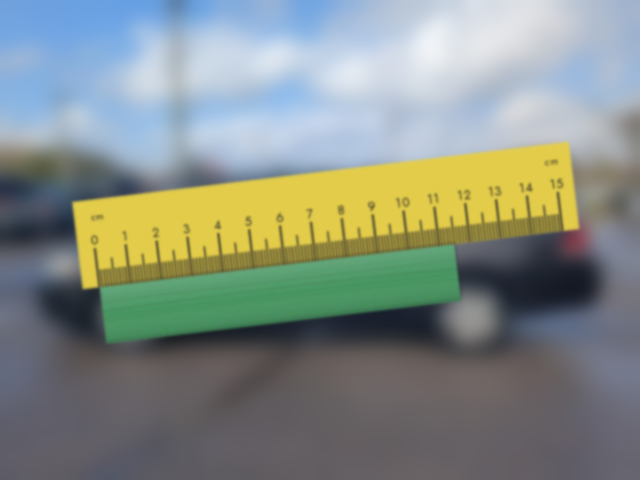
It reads 11.5 cm
